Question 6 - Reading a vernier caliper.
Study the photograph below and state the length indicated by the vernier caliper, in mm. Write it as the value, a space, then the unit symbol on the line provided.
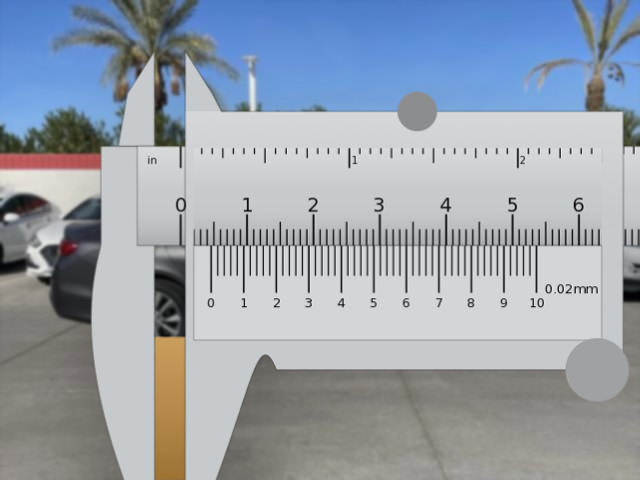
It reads 4.6 mm
